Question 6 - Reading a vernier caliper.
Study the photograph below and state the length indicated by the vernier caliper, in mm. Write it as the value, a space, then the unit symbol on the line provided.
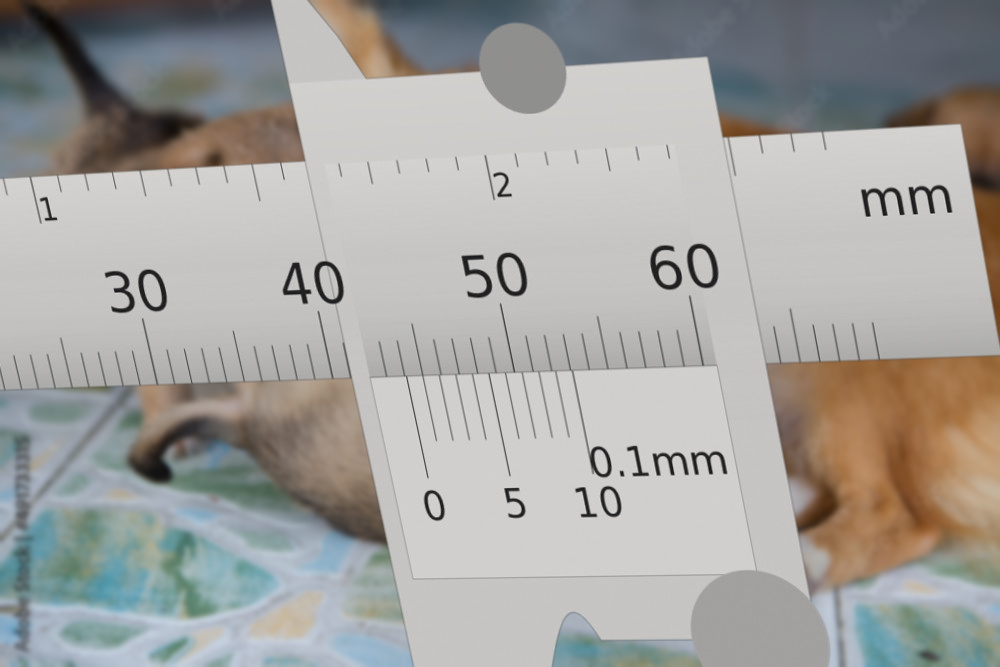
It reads 44.1 mm
